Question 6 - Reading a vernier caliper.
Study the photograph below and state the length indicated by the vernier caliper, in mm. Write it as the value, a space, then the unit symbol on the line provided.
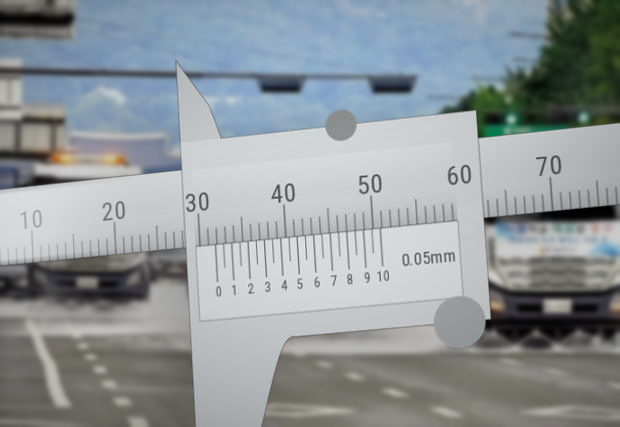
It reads 31.8 mm
